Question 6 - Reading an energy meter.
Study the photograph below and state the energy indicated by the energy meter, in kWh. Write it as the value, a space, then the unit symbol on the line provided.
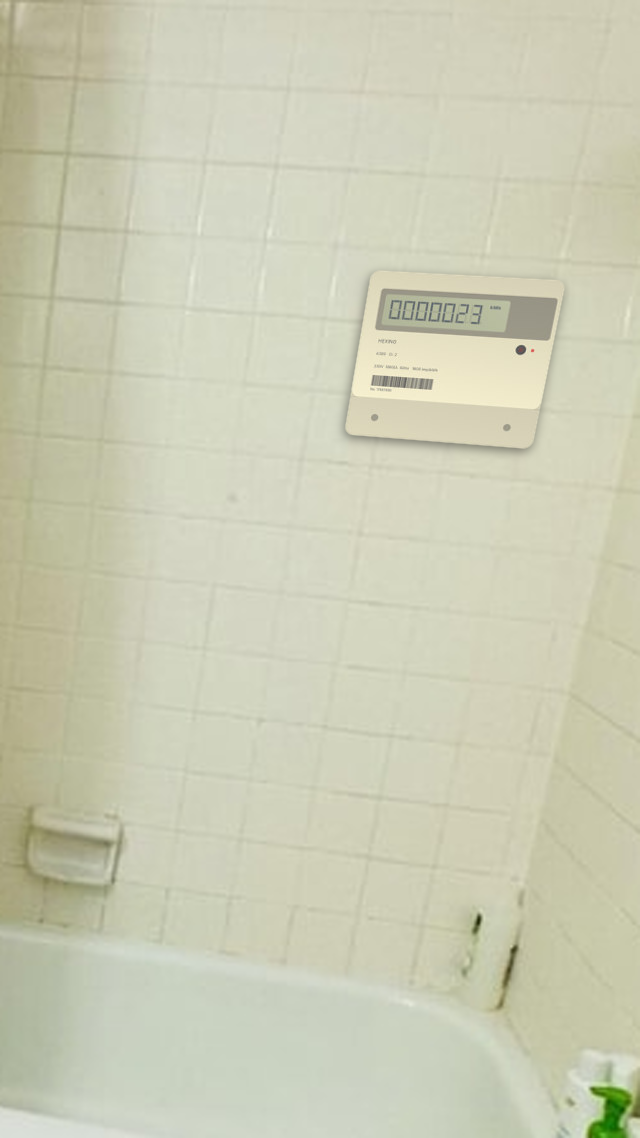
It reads 23 kWh
